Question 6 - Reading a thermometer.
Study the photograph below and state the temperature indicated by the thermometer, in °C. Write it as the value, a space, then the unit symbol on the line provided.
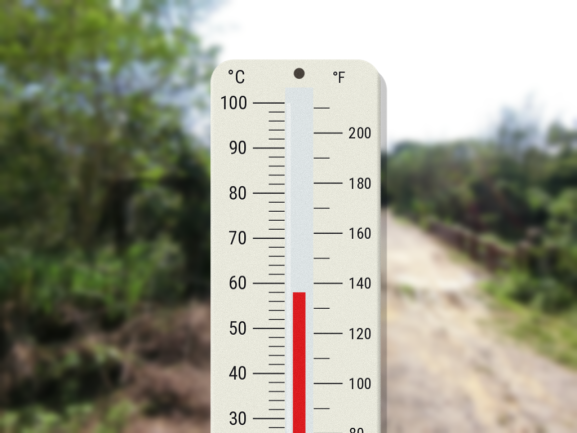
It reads 58 °C
